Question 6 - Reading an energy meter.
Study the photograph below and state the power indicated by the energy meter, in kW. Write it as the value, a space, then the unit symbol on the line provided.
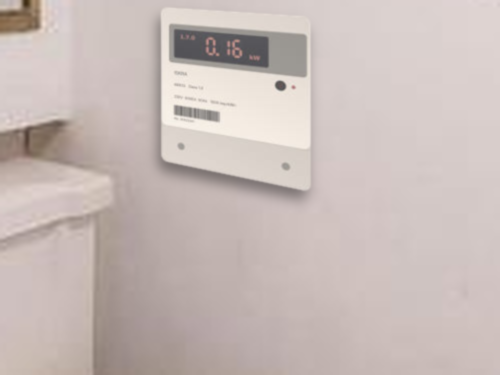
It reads 0.16 kW
